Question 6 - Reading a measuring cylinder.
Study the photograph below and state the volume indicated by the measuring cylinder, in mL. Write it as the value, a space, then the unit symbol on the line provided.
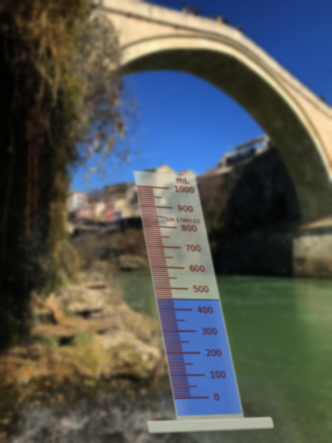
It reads 450 mL
